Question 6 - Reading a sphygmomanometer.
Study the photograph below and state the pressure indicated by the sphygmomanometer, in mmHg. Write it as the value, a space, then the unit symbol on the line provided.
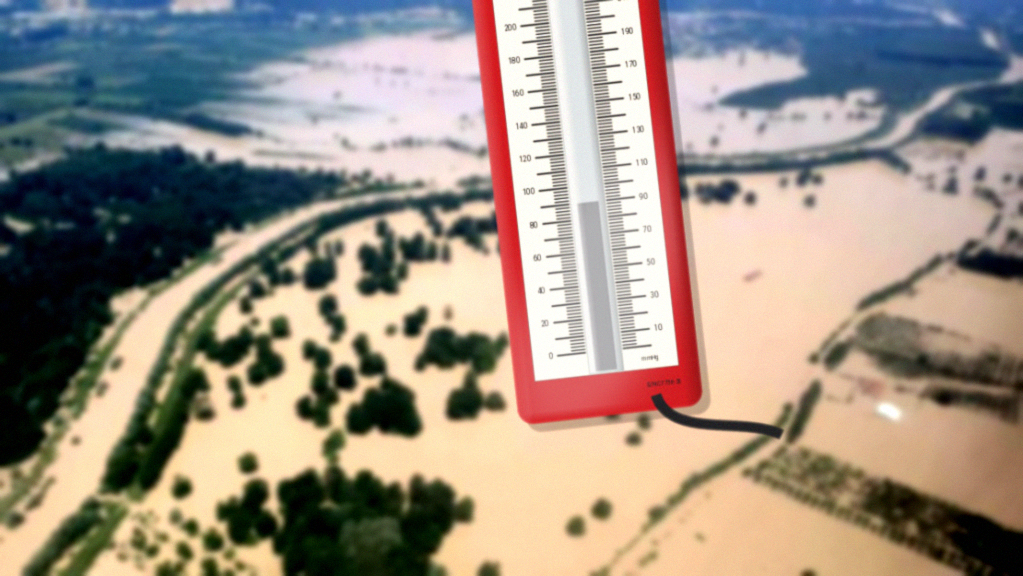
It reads 90 mmHg
